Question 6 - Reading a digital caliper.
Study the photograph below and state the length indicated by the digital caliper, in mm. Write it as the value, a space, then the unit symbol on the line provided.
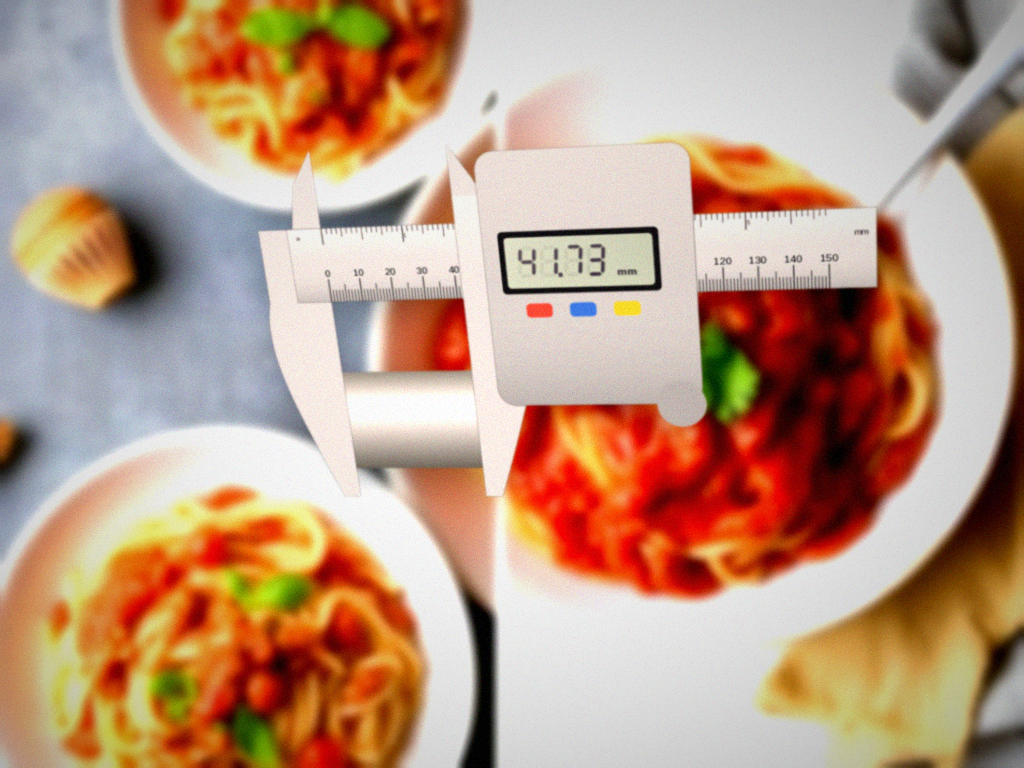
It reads 41.73 mm
